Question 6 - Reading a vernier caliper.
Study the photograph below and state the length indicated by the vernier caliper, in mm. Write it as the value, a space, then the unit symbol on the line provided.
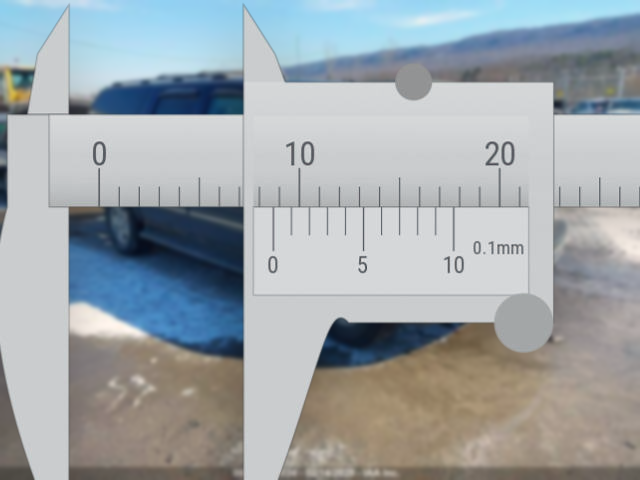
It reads 8.7 mm
